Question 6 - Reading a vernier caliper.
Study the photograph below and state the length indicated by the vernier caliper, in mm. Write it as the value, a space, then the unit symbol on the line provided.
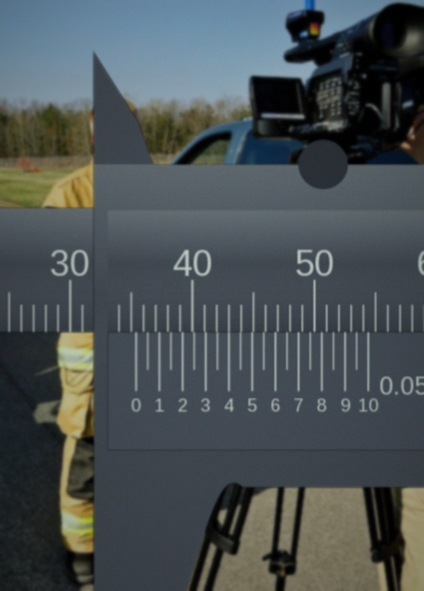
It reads 35.4 mm
